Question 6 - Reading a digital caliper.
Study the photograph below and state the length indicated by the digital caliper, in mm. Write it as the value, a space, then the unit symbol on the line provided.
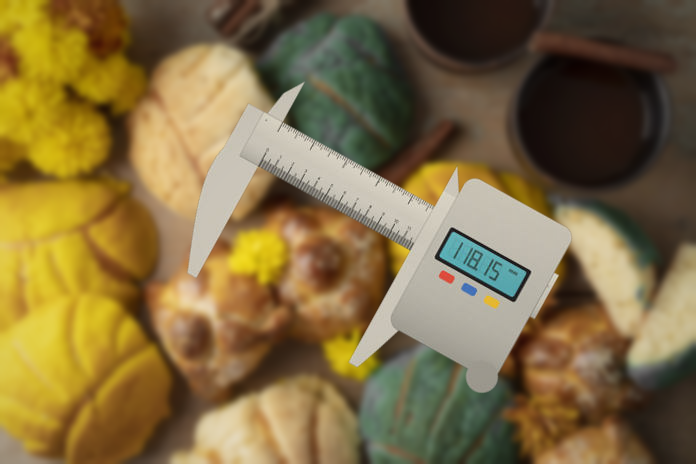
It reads 118.15 mm
